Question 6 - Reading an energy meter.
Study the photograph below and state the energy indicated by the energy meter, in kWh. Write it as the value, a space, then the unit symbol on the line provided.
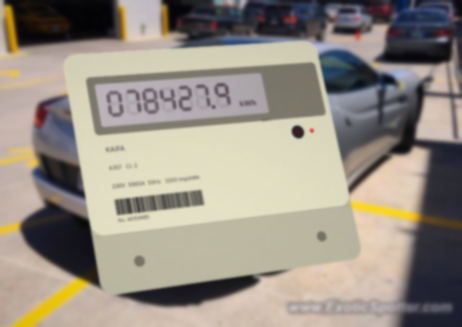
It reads 78427.9 kWh
